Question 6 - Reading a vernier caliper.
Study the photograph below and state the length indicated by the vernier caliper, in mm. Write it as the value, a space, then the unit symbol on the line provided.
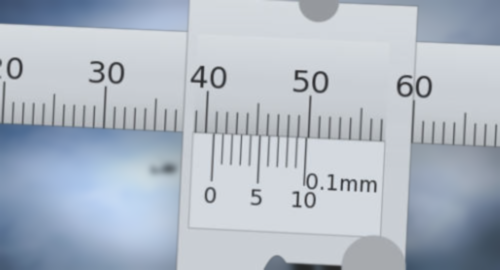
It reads 40.8 mm
